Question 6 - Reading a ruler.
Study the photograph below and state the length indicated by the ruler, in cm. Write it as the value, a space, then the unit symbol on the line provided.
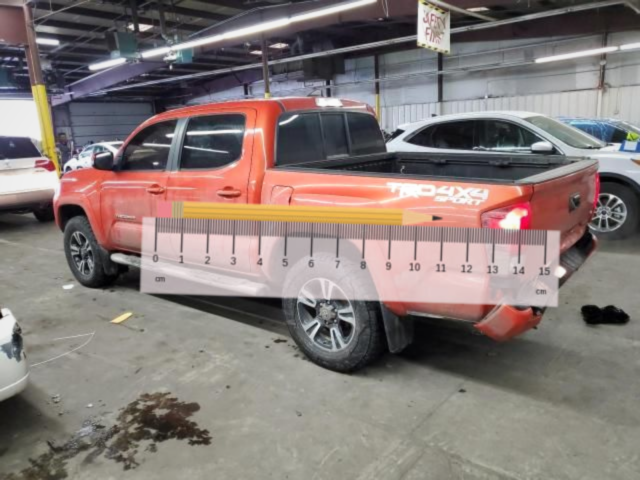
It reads 11 cm
